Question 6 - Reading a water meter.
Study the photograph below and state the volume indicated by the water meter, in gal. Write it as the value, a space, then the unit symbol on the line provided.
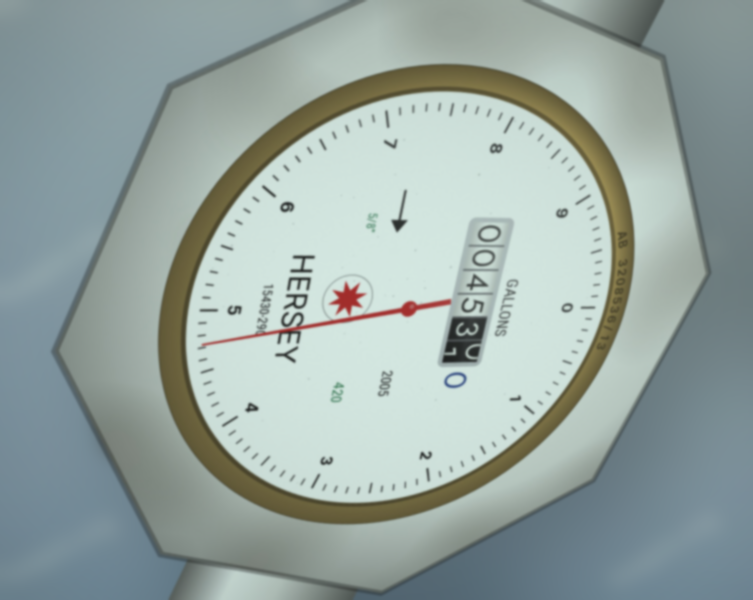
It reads 45304.7 gal
